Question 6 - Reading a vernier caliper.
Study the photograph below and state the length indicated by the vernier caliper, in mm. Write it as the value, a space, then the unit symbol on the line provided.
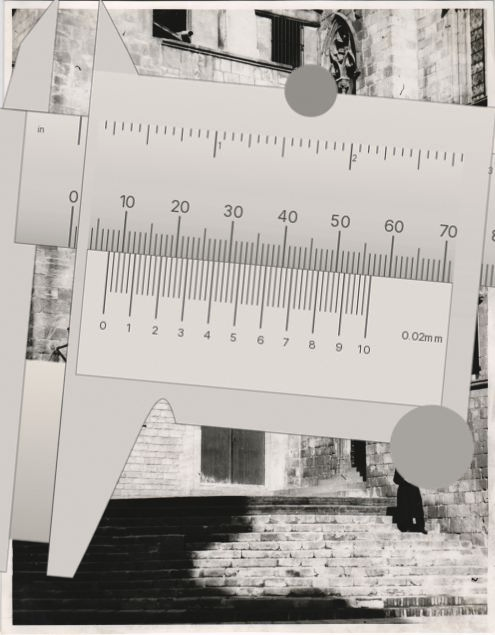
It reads 7.5 mm
